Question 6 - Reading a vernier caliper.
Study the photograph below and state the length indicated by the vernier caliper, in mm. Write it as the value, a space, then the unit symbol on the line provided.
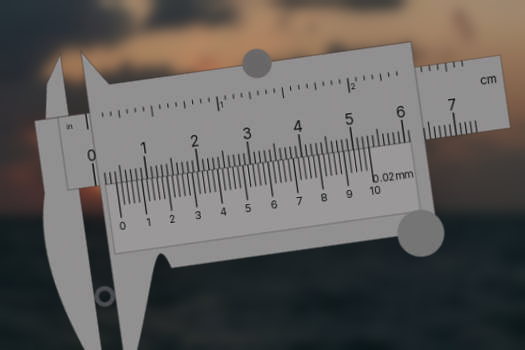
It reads 4.0 mm
